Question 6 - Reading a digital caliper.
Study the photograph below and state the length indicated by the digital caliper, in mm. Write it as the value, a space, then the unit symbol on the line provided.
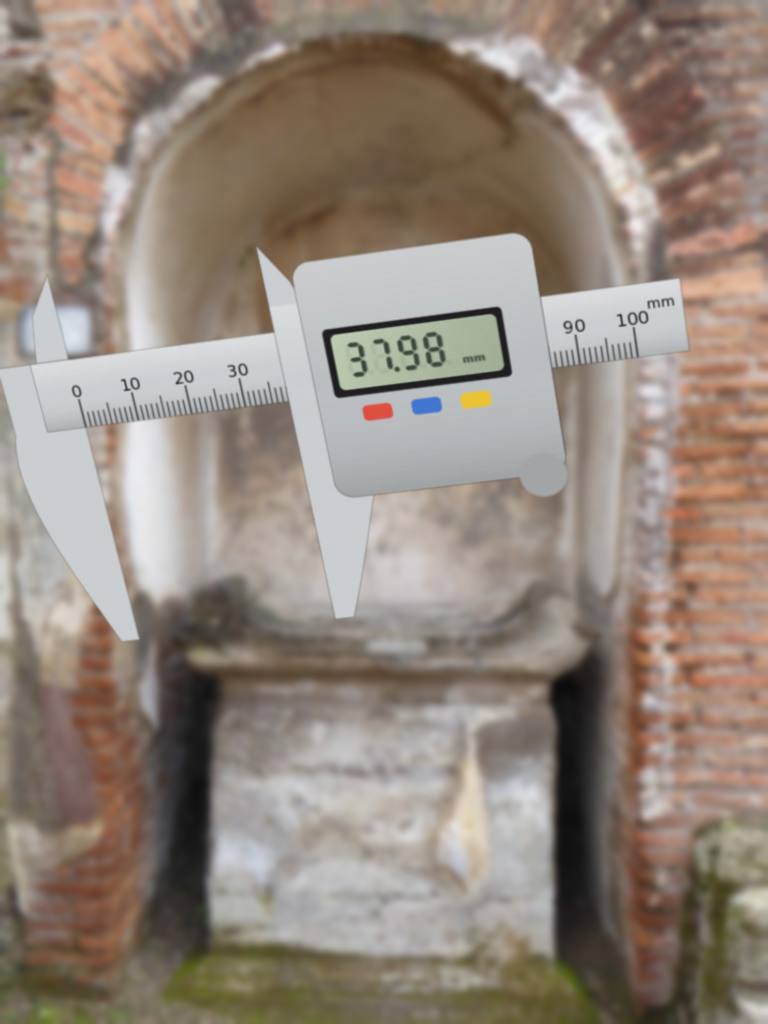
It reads 37.98 mm
